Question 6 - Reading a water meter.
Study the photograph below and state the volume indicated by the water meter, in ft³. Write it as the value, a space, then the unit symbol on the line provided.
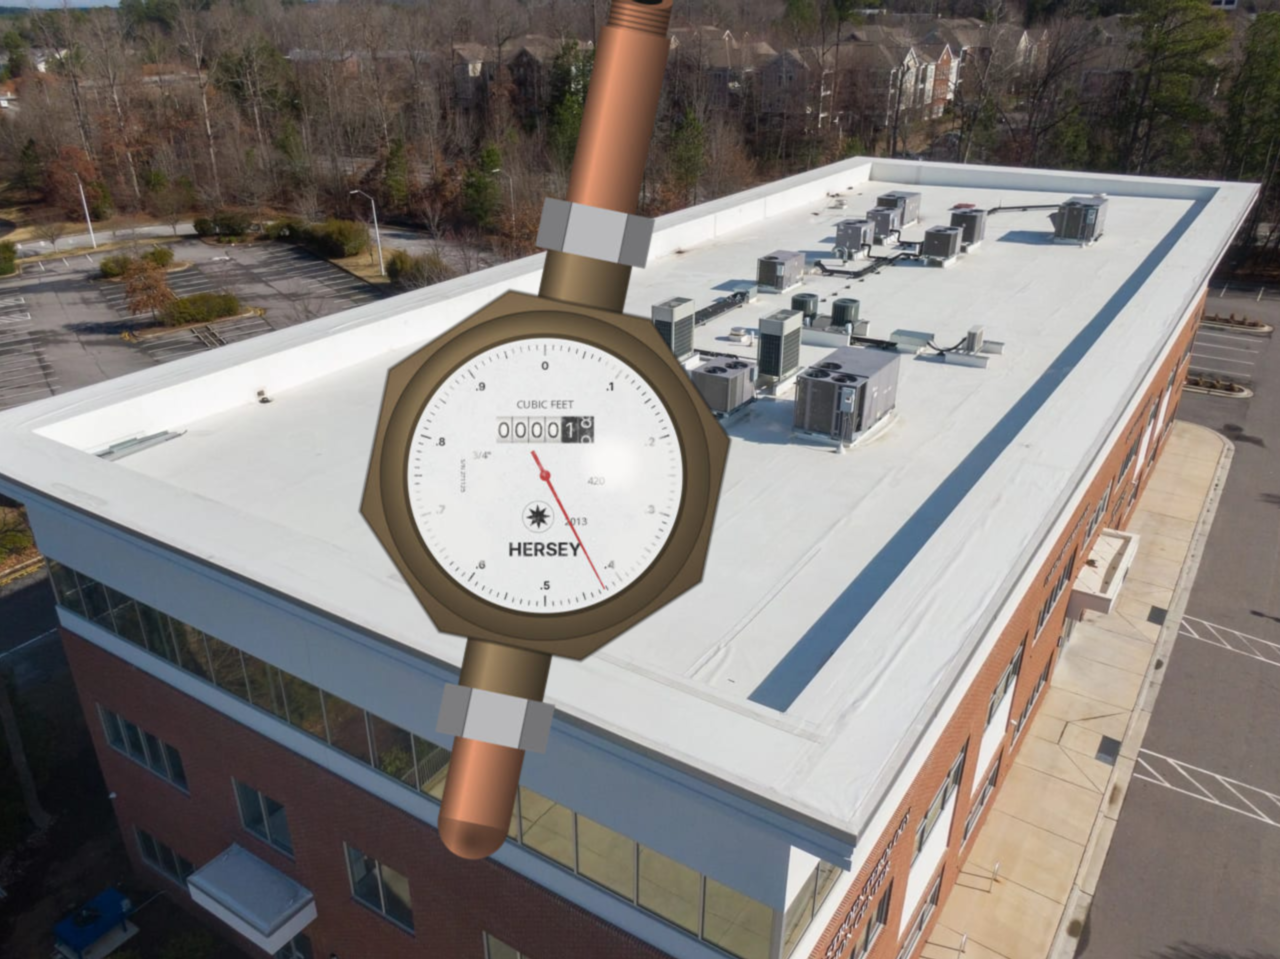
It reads 18.42 ft³
